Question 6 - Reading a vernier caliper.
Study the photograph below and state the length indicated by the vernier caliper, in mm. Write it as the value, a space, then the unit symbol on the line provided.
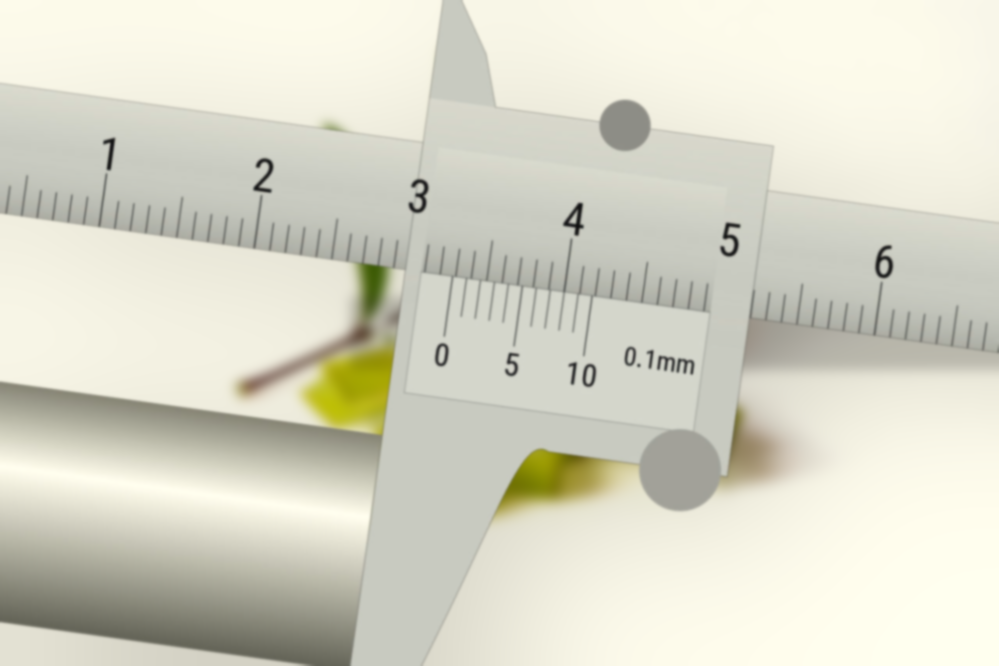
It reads 32.8 mm
